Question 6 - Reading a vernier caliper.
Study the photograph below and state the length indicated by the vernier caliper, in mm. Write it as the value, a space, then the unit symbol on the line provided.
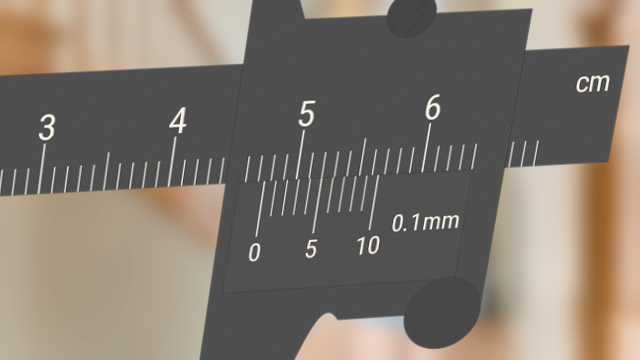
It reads 47.5 mm
